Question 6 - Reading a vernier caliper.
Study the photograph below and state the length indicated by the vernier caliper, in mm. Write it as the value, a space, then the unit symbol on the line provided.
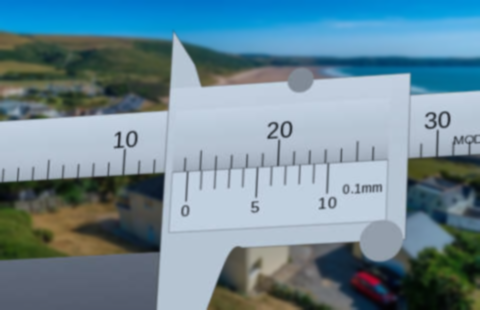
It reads 14.2 mm
